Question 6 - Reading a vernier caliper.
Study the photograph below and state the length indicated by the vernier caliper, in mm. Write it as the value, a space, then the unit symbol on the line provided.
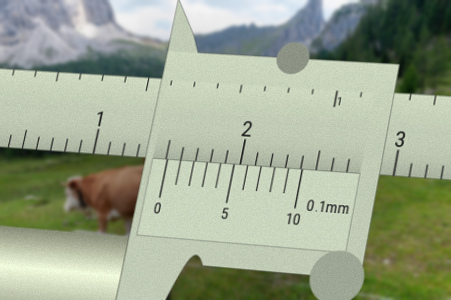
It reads 15.1 mm
